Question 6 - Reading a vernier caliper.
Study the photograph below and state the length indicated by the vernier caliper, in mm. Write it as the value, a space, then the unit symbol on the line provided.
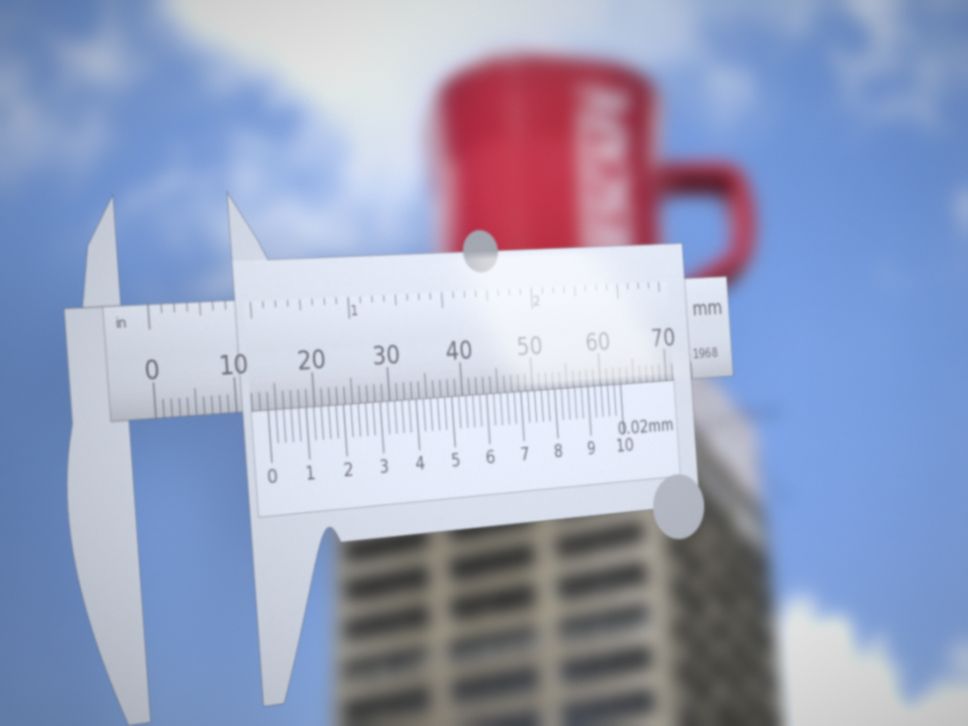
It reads 14.0 mm
